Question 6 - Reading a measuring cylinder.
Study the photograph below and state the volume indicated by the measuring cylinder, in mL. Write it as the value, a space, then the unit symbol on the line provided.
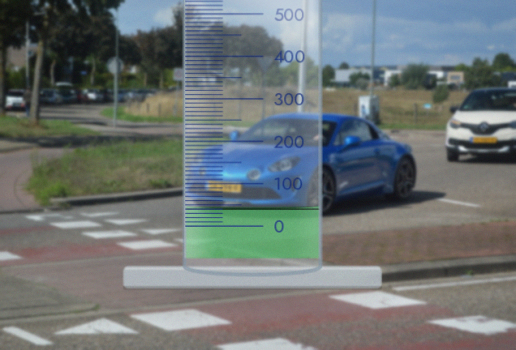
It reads 40 mL
